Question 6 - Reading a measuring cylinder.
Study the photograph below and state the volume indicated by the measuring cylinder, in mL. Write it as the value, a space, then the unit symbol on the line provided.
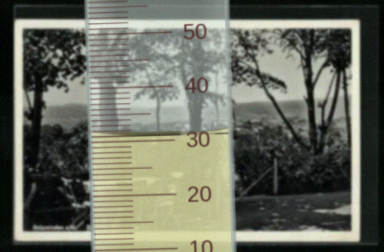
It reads 31 mL
